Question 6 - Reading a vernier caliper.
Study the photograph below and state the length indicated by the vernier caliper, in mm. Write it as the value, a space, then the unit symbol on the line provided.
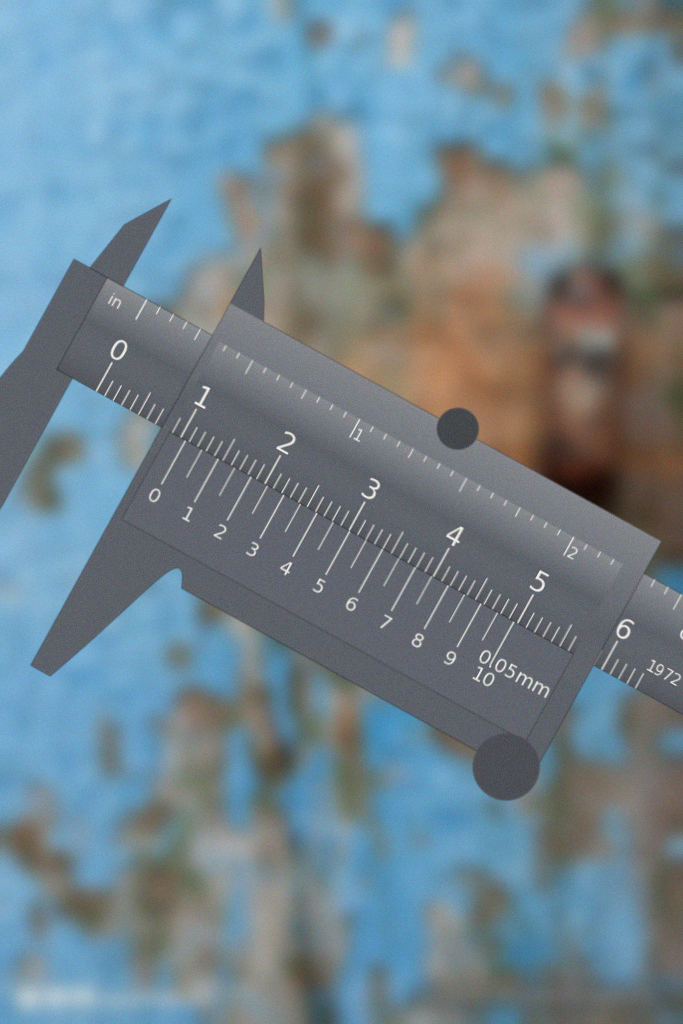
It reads 10.6 mm
